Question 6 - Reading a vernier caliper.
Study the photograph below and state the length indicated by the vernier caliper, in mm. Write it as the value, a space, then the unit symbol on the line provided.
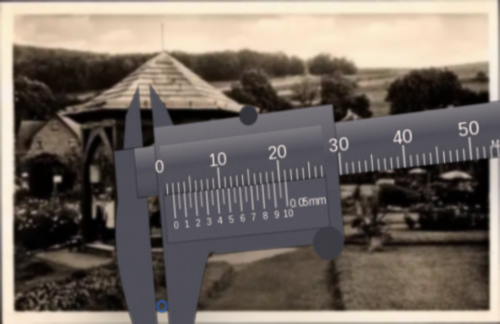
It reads 2.0 mm
